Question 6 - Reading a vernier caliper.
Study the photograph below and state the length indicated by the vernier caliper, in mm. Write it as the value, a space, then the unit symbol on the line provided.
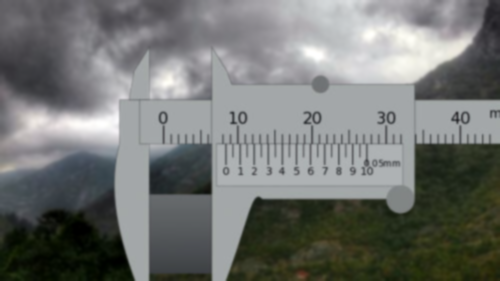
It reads 8.4 mm
